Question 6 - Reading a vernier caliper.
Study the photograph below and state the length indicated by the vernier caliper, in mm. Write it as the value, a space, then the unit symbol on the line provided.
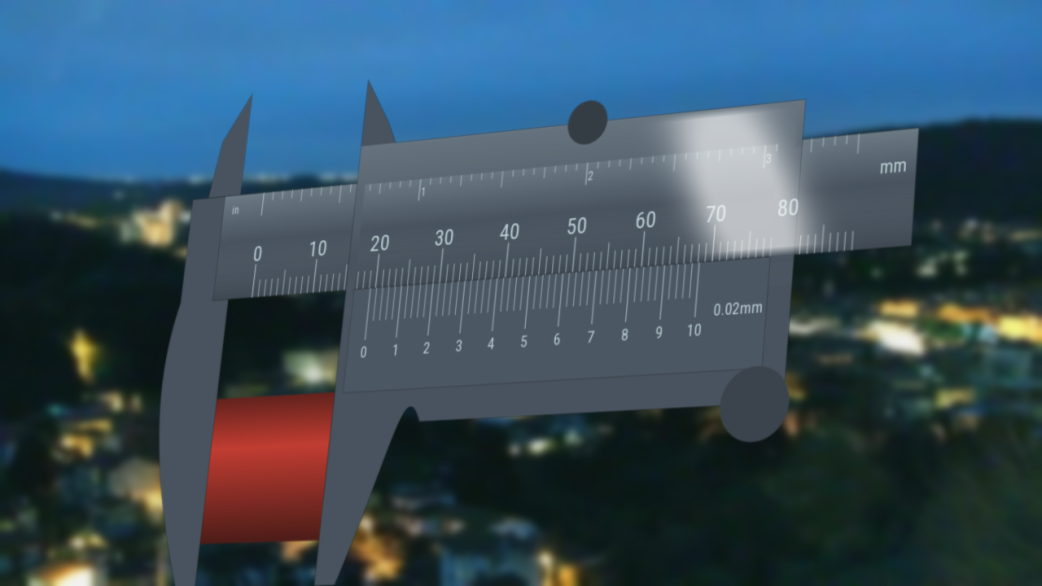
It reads 19.2 mm
